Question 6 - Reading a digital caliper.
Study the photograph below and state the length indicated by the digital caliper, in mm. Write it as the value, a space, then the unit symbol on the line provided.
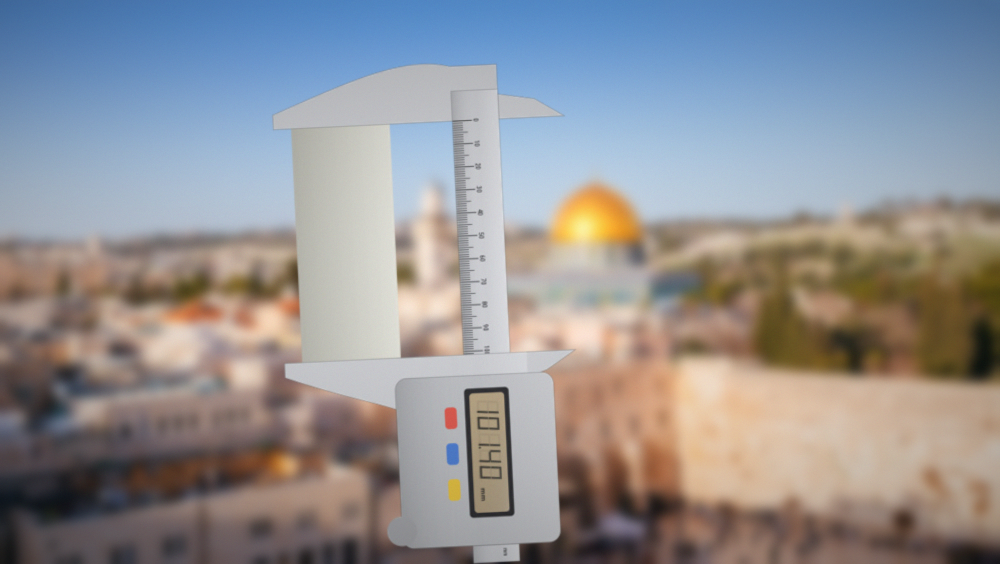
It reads 101.40 mm
